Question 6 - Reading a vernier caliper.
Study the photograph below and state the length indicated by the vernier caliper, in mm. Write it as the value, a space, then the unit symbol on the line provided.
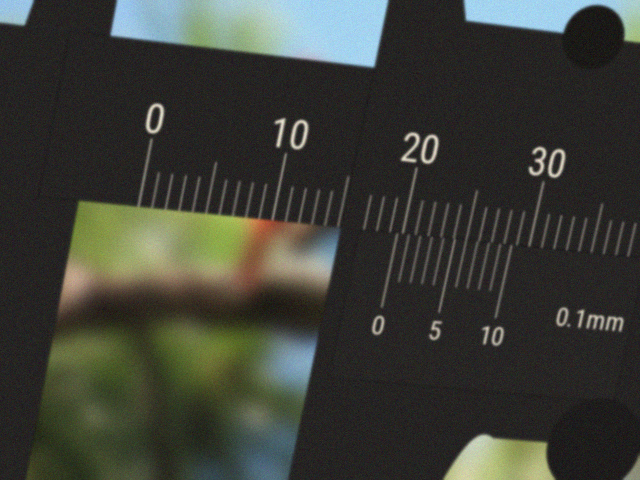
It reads 19.6 mm
